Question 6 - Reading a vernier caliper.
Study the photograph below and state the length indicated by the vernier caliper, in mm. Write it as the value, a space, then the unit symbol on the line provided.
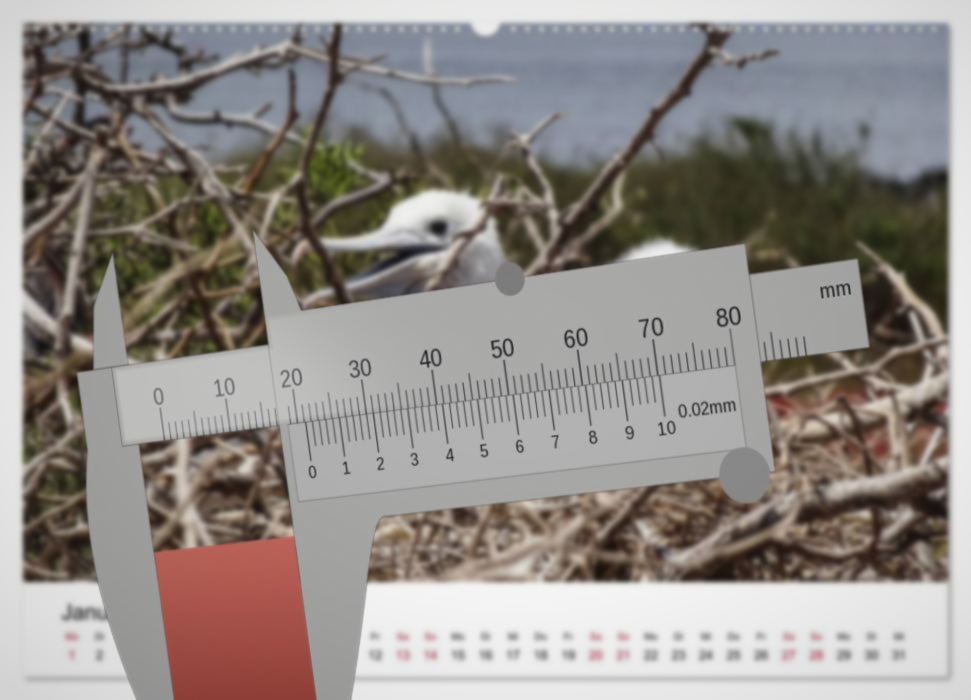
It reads 21.2 mm
